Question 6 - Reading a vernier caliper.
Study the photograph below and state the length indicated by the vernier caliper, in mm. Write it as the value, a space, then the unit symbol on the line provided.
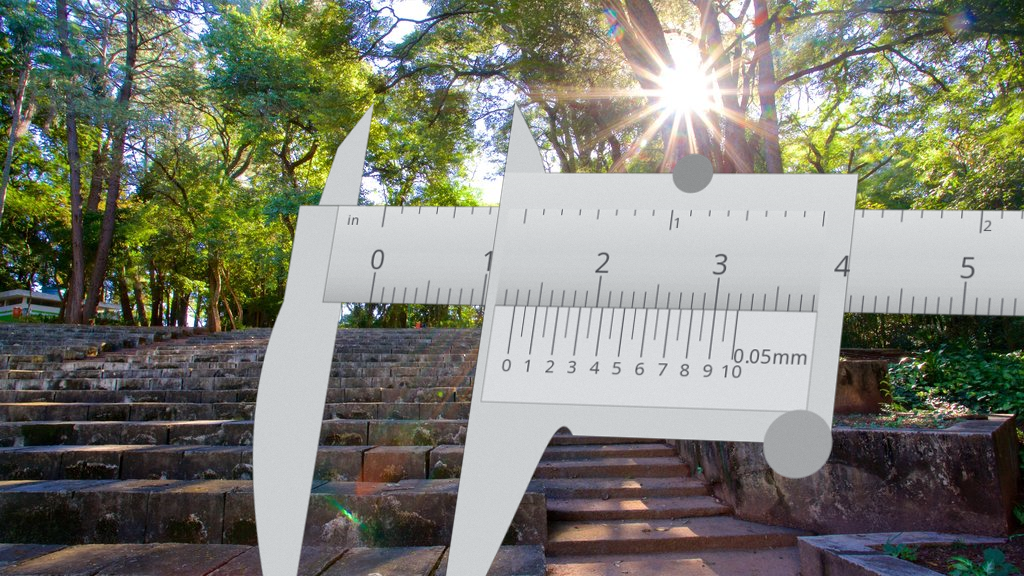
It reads 12.9 mm
